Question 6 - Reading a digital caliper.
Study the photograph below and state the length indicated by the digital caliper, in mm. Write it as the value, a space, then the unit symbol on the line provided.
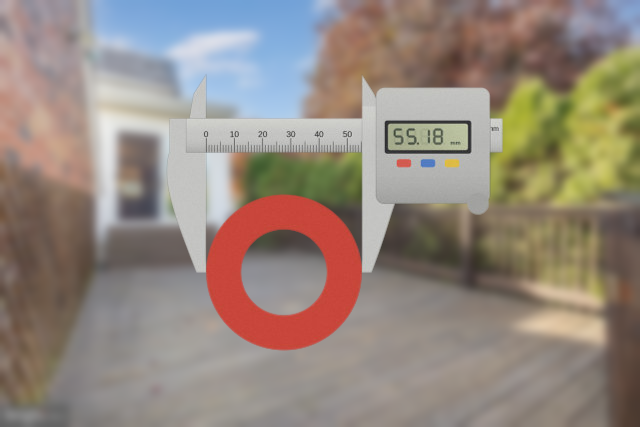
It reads 55.18 mm
